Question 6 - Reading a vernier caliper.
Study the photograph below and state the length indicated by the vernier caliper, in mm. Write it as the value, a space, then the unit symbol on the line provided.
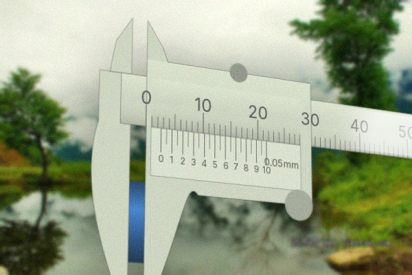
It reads 2.6 mm
